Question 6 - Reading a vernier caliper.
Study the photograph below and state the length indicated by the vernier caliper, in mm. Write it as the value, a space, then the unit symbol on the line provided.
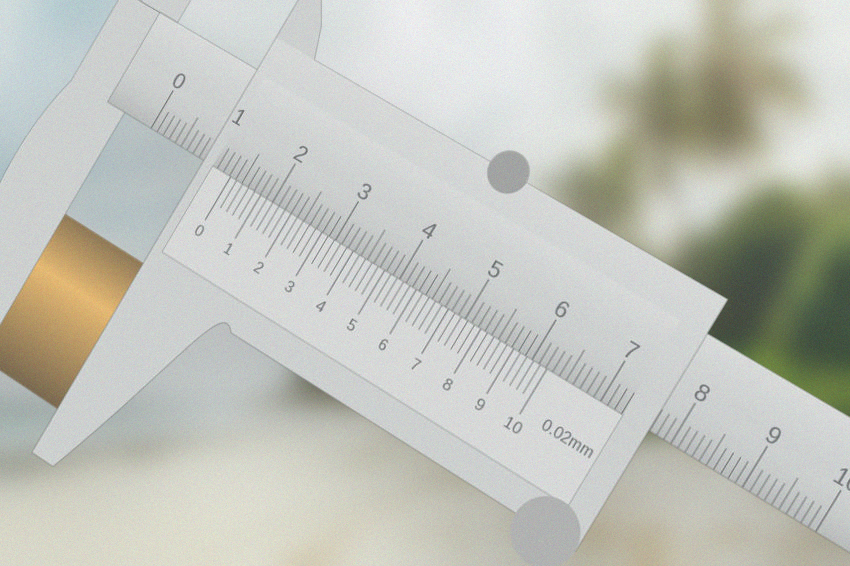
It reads 13.2 mm
